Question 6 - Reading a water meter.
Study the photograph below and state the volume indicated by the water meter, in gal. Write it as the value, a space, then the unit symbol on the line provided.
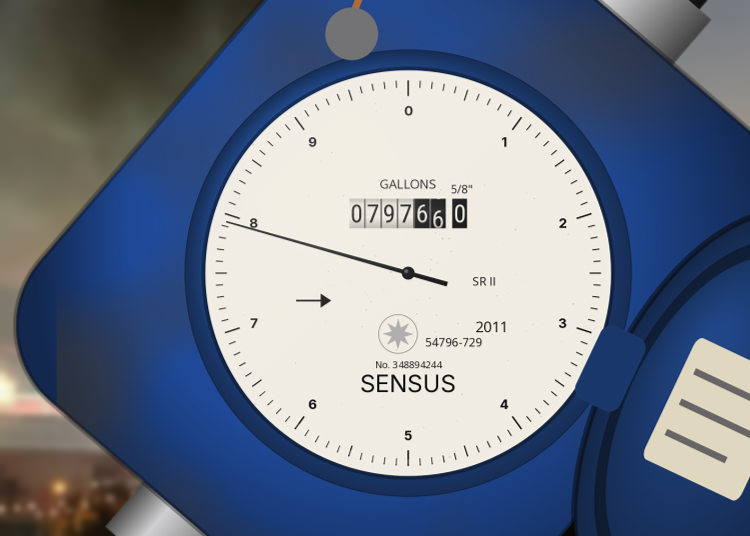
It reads 797657.9 gal
